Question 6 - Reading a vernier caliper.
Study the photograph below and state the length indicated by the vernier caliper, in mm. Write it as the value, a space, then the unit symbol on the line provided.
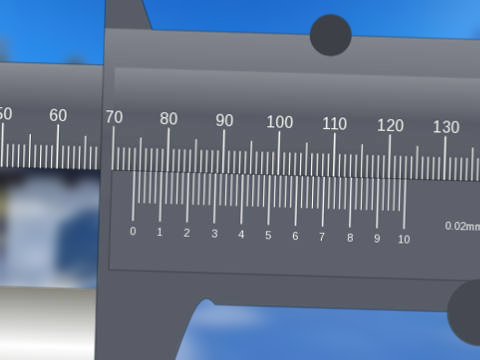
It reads 74.0 mm
